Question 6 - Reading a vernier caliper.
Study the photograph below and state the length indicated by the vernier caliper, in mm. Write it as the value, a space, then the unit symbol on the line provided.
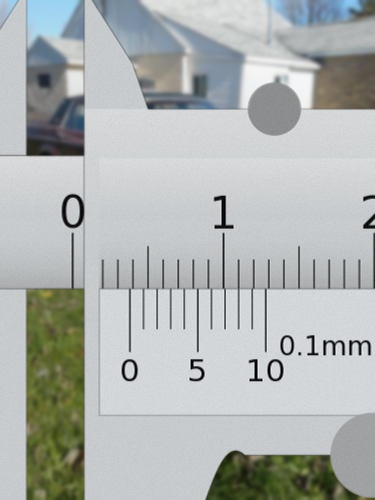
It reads 3.8 mm
